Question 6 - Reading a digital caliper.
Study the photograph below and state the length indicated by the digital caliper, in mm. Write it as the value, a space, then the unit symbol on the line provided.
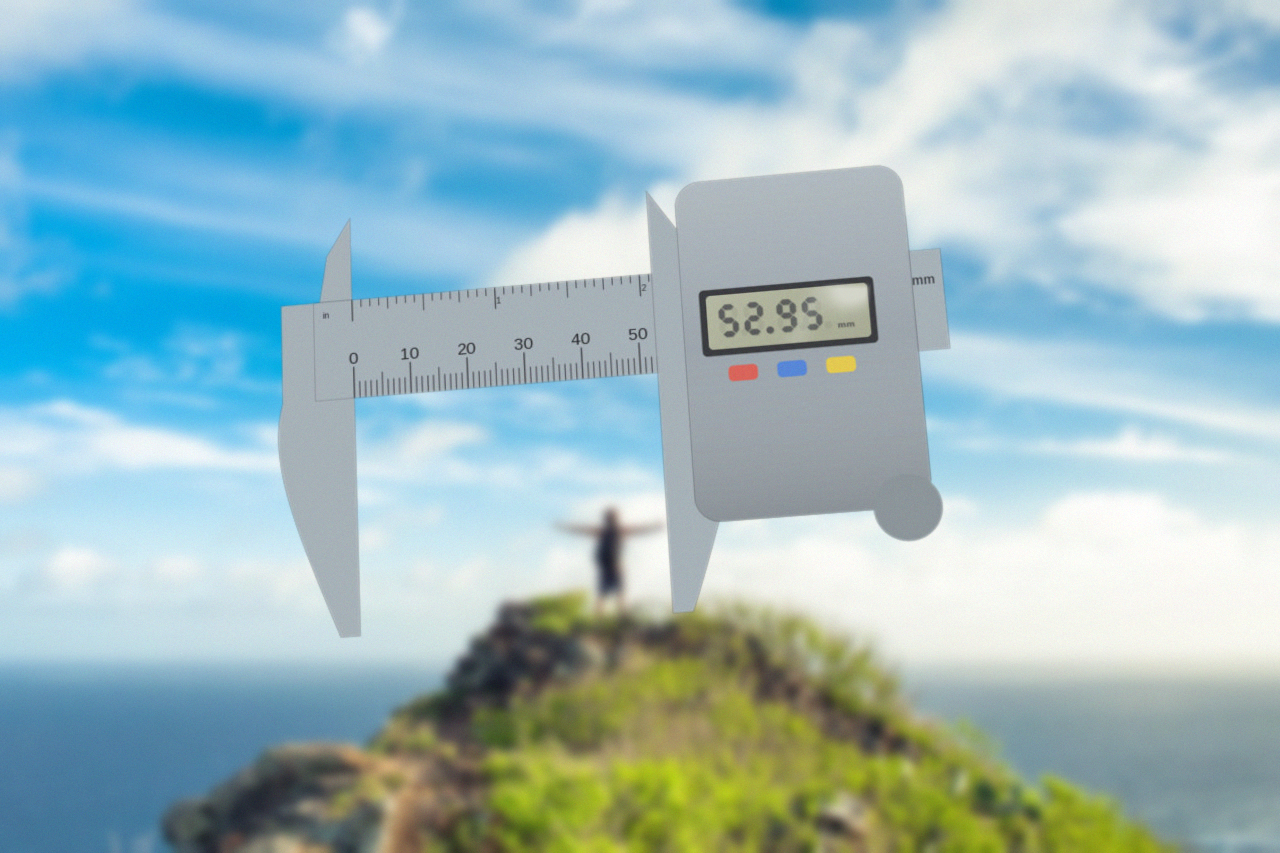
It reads 52.95 mm
